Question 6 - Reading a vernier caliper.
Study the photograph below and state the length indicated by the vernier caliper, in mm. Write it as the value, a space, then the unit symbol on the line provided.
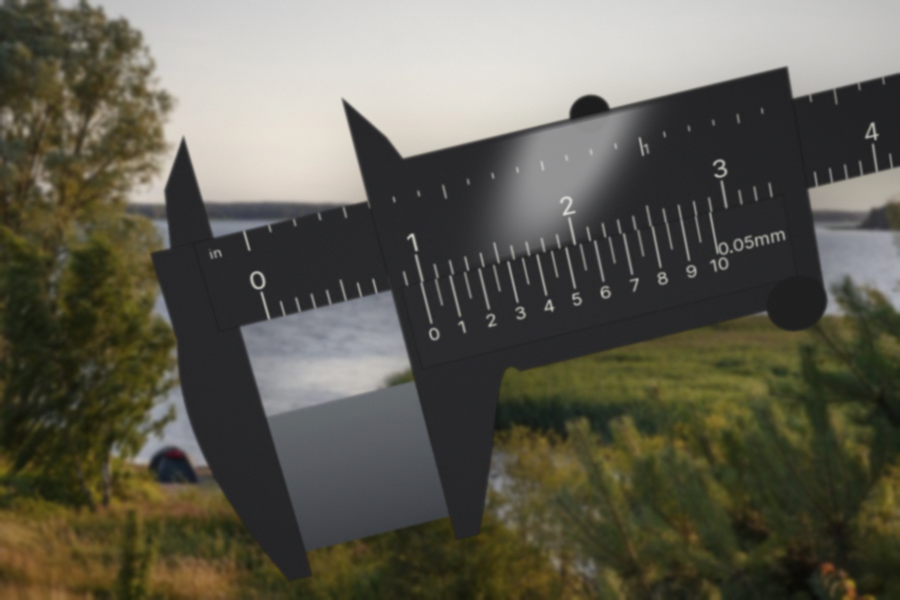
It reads 9.9 mm
